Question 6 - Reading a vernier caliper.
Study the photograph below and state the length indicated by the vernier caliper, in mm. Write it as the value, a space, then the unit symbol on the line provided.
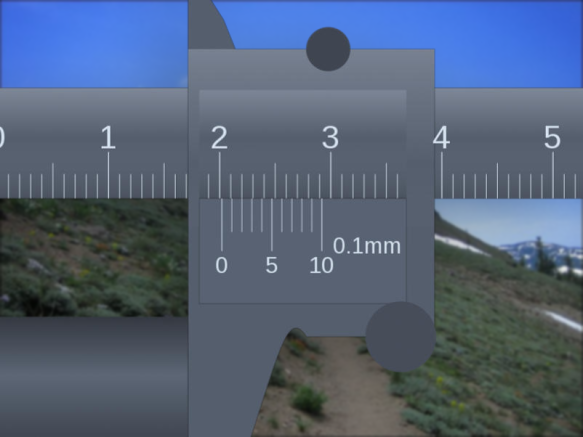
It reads 20.2 mm
